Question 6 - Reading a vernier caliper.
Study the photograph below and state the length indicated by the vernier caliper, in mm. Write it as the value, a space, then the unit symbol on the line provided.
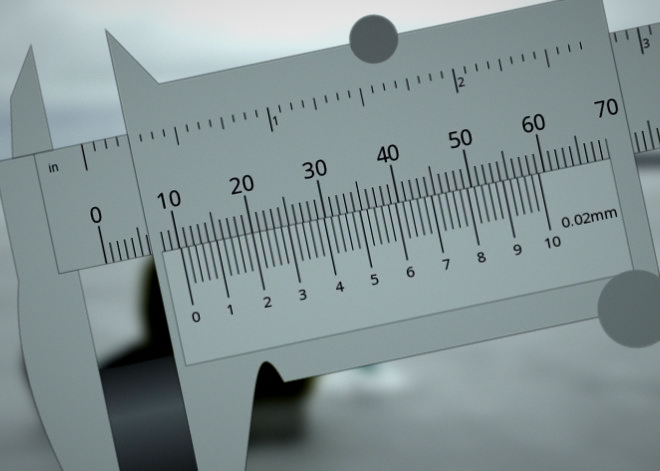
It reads 10.2 mm
